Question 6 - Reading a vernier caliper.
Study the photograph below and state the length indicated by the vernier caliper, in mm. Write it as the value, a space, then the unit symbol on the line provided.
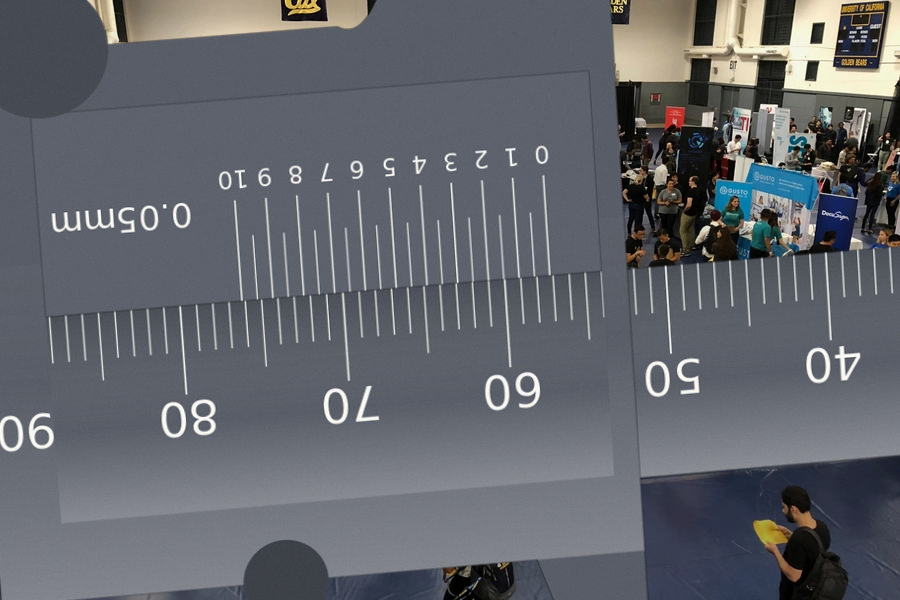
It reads 57.2 mm
